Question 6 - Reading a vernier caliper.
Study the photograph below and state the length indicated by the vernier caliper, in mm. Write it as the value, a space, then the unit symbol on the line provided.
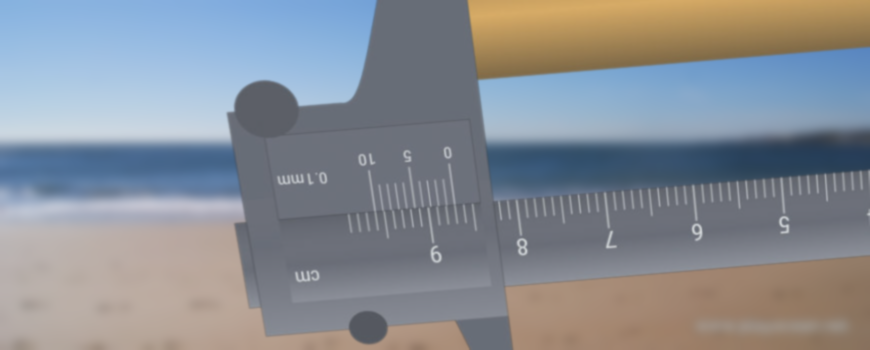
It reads 87.0 mm
